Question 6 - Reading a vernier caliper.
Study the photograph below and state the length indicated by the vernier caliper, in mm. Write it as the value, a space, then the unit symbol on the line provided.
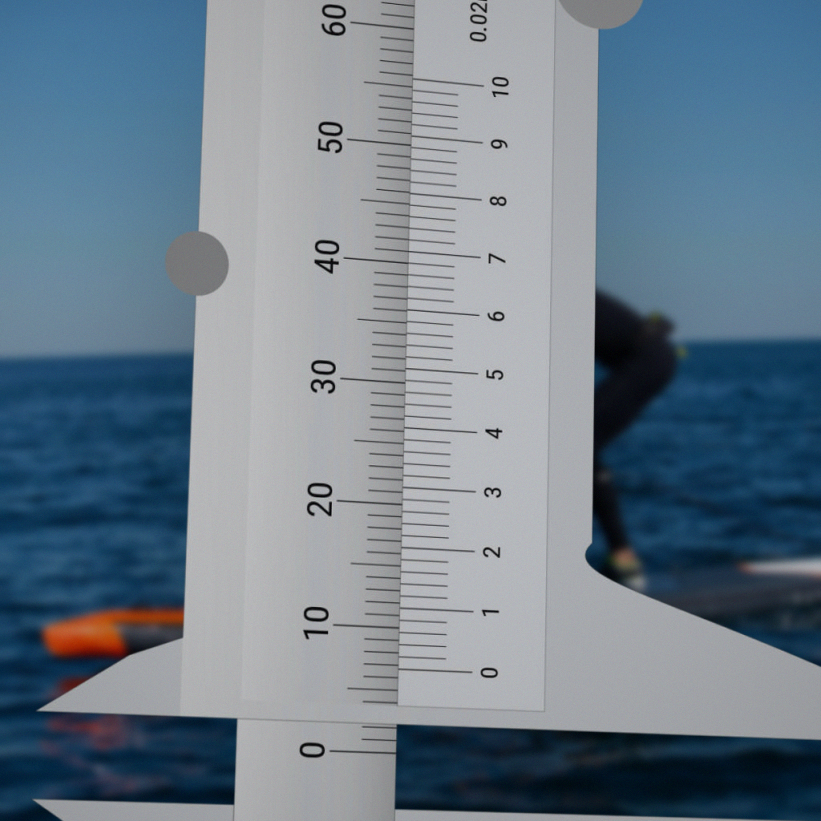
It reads 6.7 mm
